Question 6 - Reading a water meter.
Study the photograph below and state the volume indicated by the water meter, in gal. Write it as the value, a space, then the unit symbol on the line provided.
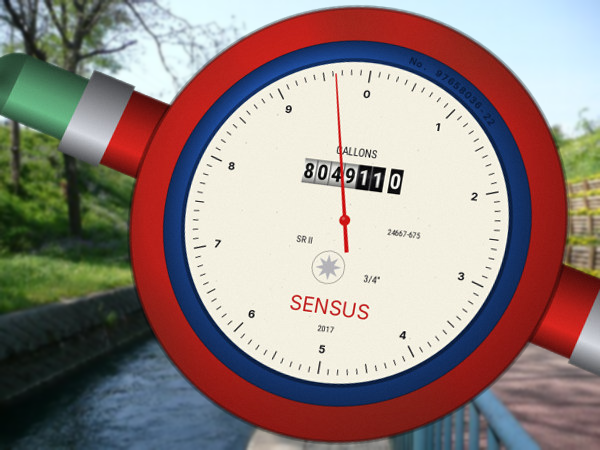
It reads 8049109.6 gal
